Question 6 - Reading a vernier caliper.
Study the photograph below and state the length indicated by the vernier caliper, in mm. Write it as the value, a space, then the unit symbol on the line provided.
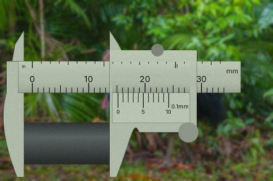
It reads 15.2 mm
